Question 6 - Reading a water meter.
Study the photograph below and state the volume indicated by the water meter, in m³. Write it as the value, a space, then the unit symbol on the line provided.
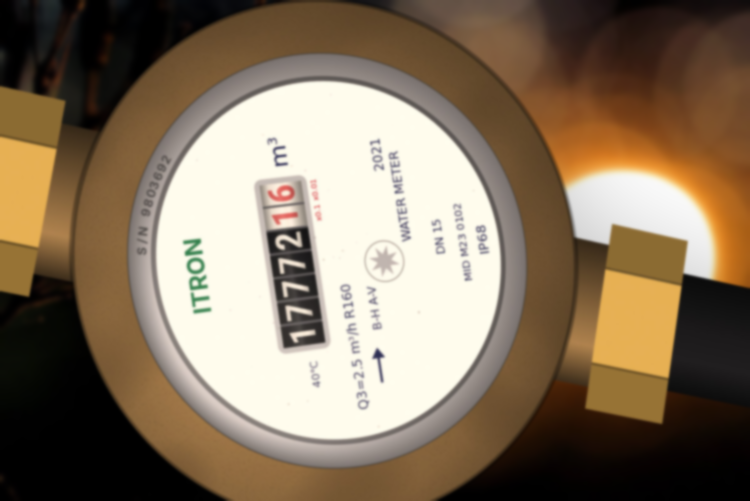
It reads 17772.16 m³
